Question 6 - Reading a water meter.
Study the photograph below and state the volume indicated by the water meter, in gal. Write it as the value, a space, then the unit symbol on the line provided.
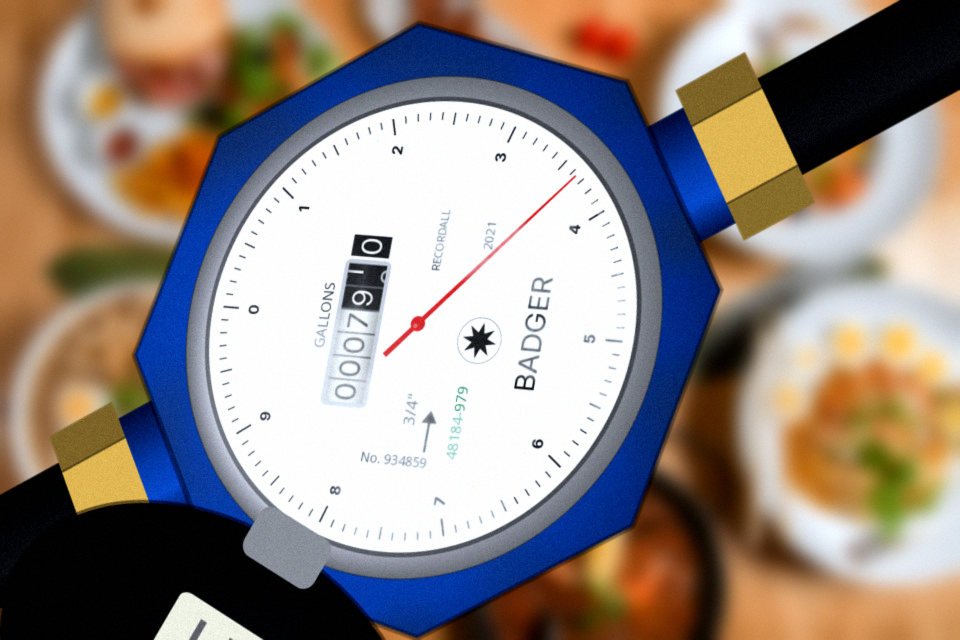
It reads 7913.6 gal
